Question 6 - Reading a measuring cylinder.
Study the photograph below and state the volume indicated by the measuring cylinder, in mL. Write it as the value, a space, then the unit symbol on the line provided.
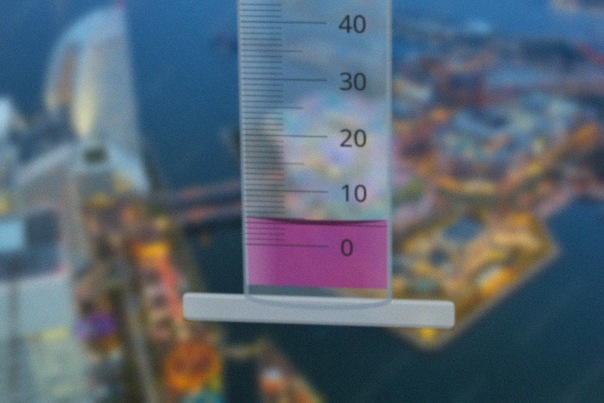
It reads 4 mL
